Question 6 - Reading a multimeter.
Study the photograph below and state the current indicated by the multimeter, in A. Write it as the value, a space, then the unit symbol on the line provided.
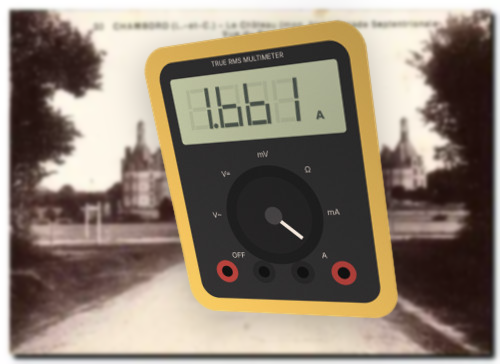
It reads 1.661 A
